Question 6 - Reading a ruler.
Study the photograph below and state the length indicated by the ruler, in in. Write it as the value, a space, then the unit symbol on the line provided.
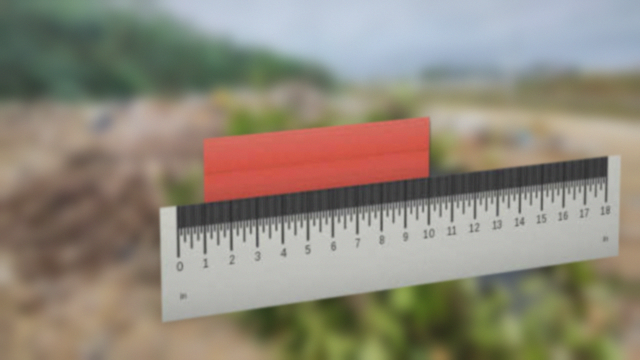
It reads 9 in
